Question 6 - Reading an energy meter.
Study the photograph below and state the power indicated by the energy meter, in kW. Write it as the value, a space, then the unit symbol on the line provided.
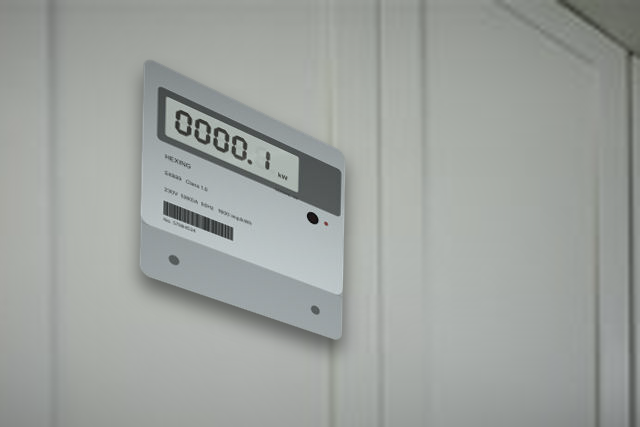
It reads 0.1 kW
